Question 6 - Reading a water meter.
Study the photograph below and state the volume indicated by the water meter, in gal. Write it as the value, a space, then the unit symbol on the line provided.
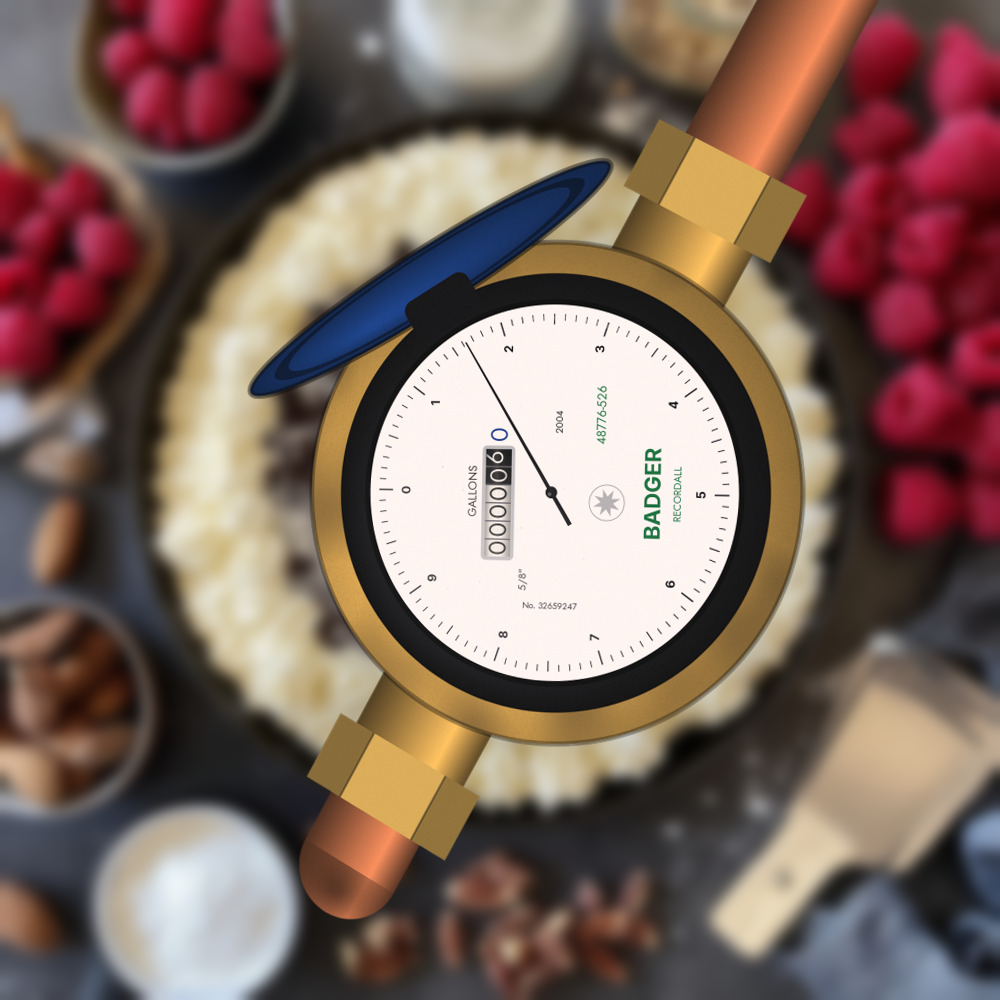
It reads 61.6 gal
